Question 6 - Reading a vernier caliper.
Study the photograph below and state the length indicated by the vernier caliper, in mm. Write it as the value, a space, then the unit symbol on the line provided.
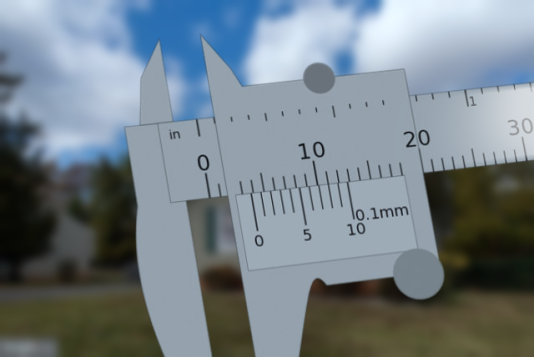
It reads 3.8 mm
